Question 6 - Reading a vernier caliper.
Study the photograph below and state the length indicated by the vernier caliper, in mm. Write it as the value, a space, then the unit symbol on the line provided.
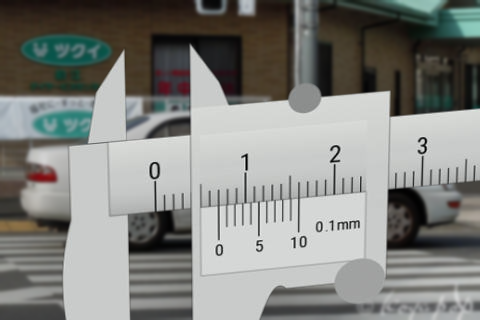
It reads 7.0 mm
